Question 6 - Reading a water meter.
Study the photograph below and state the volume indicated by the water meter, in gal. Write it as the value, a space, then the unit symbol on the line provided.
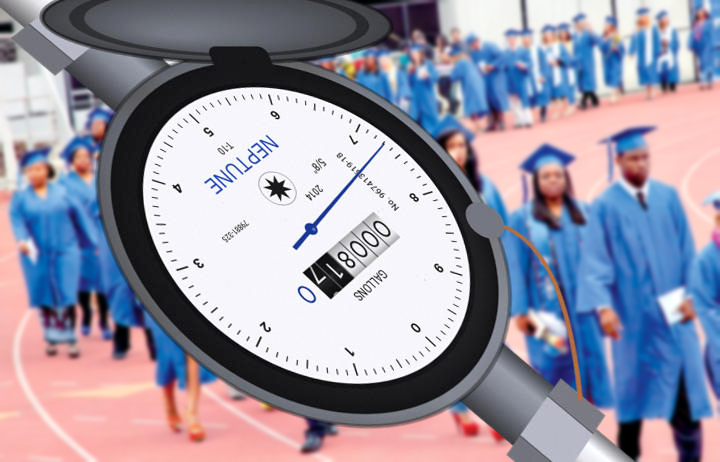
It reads 8167.3 gal
